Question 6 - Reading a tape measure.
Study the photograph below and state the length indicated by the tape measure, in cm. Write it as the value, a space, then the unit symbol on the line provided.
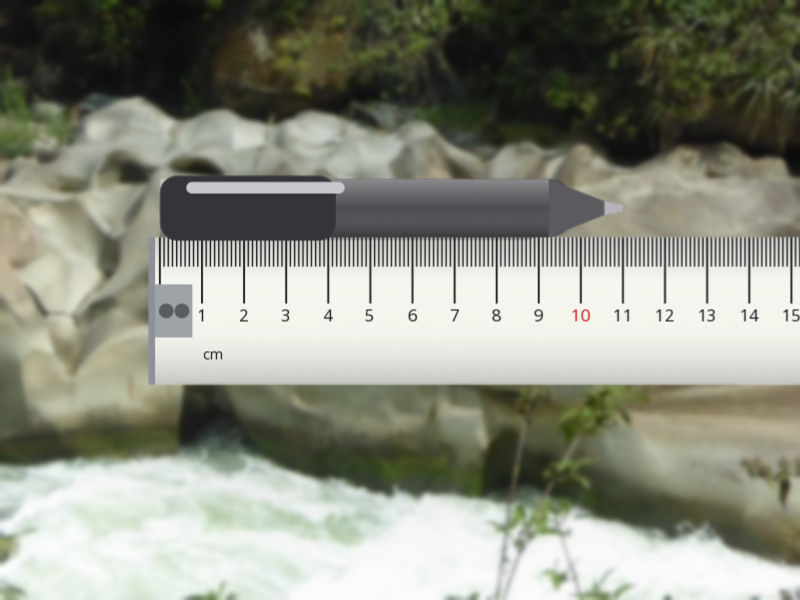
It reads 11 cm
